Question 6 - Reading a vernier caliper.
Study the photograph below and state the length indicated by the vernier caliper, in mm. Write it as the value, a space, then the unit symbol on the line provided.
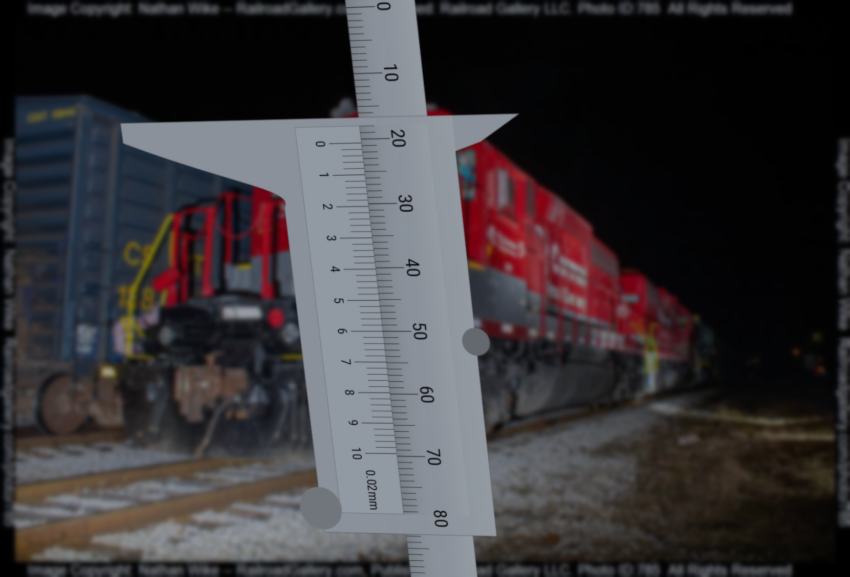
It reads 20.6 mm
